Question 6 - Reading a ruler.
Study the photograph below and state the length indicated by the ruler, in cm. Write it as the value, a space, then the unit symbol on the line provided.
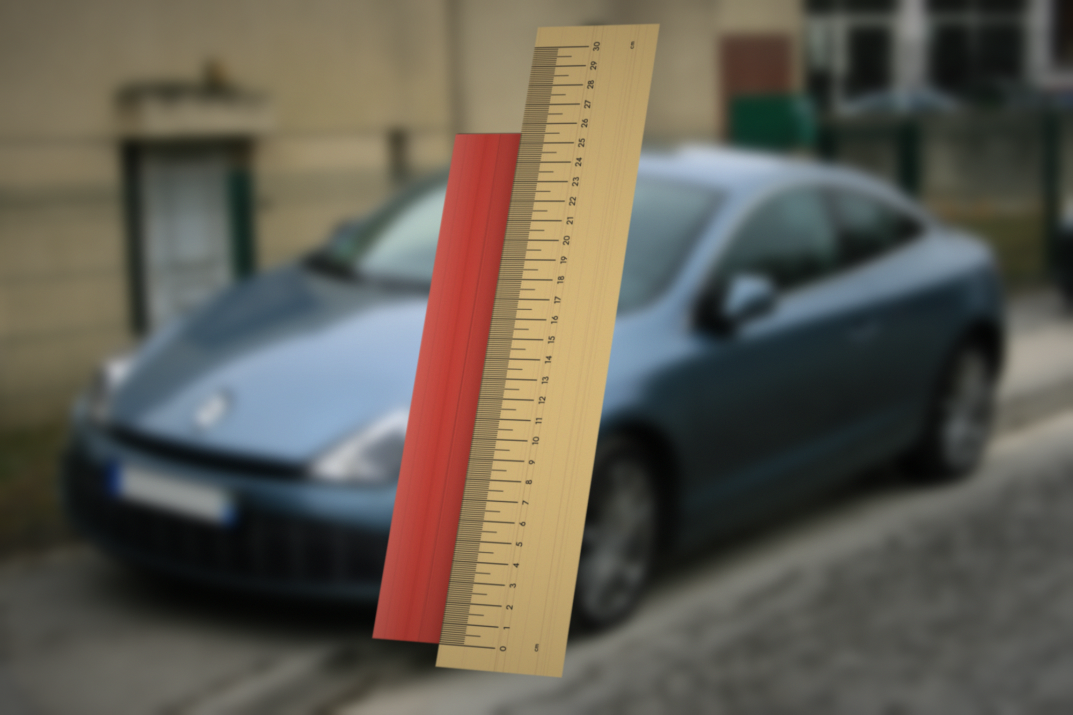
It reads 25.5 cm
